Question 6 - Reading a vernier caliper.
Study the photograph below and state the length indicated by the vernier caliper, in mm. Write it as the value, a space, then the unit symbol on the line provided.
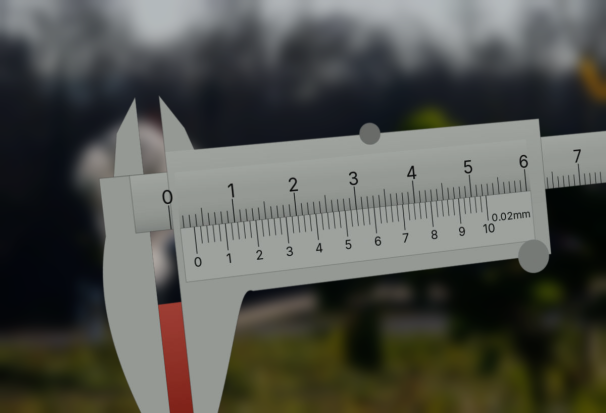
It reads 3.6 mm
